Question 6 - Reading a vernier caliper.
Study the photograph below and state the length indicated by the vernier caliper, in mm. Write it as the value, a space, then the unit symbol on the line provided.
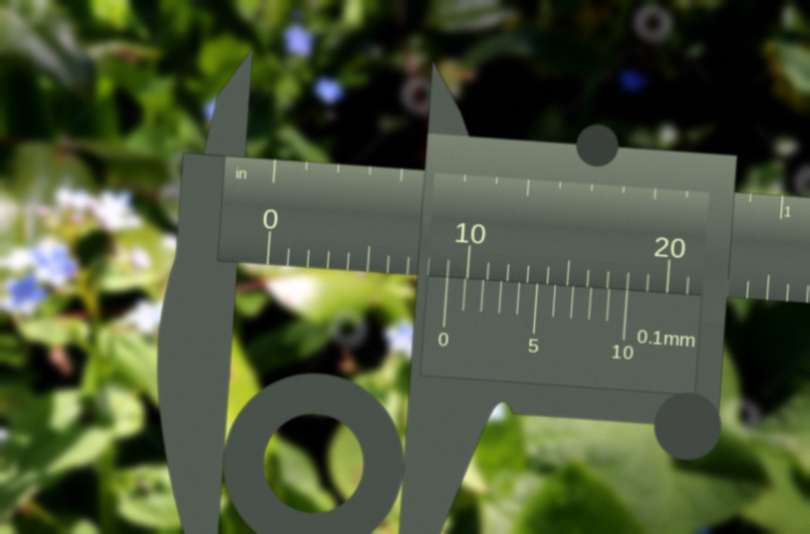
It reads 9.0 mm
